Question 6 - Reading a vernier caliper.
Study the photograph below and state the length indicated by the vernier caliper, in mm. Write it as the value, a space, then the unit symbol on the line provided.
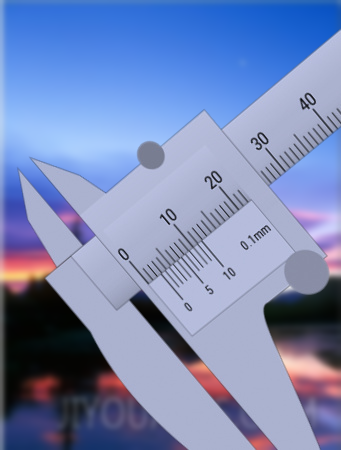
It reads 2.8 mm
